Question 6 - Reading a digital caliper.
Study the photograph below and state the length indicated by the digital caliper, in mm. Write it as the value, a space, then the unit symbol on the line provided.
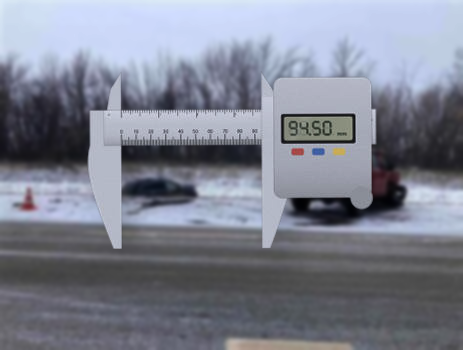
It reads 94.50 mm
